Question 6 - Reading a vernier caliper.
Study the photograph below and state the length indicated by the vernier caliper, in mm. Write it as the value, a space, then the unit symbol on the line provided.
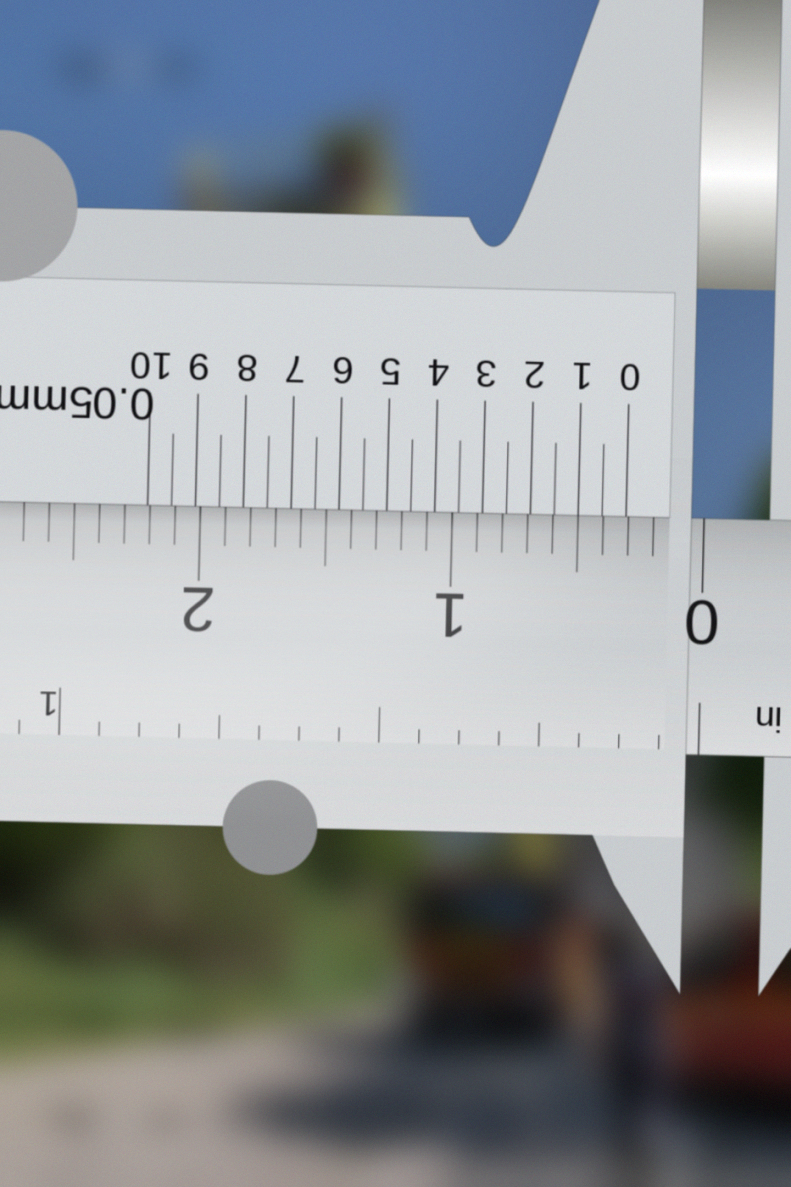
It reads 3.10 mm
